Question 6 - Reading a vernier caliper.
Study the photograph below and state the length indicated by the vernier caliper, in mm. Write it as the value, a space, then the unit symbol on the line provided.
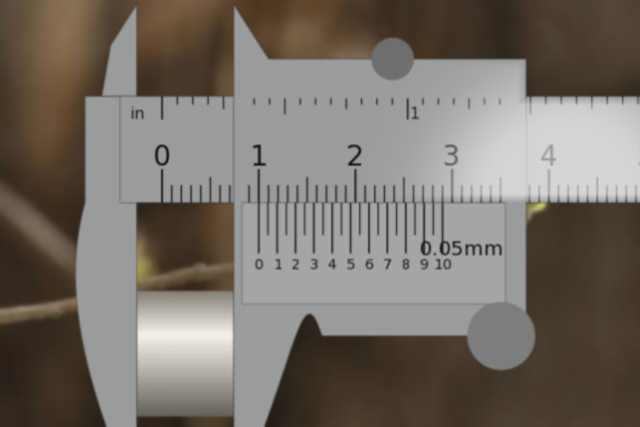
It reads 10.0 mm
